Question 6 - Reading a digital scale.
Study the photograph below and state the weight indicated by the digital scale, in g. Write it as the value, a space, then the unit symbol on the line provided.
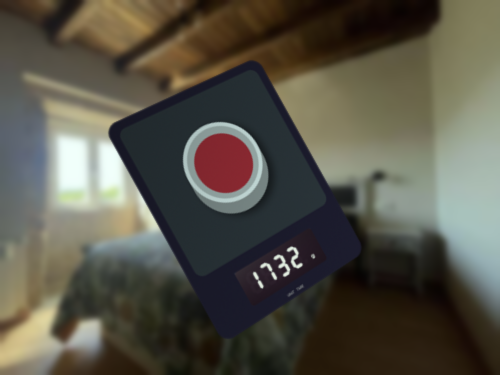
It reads 1732 g
